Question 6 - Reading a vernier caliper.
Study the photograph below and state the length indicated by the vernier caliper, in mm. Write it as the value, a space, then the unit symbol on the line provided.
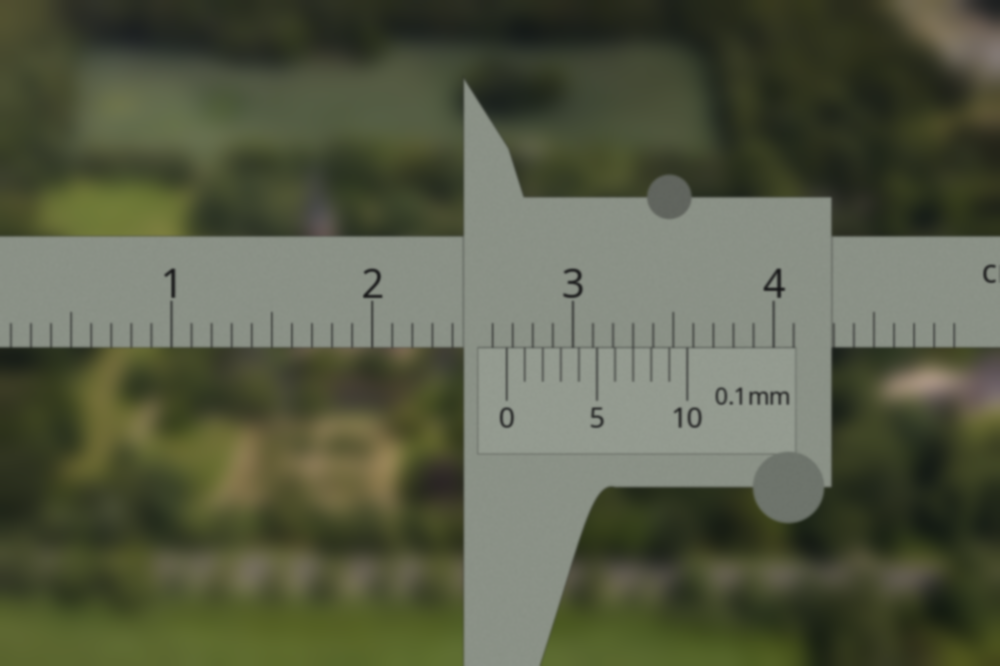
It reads 26.7 mm
